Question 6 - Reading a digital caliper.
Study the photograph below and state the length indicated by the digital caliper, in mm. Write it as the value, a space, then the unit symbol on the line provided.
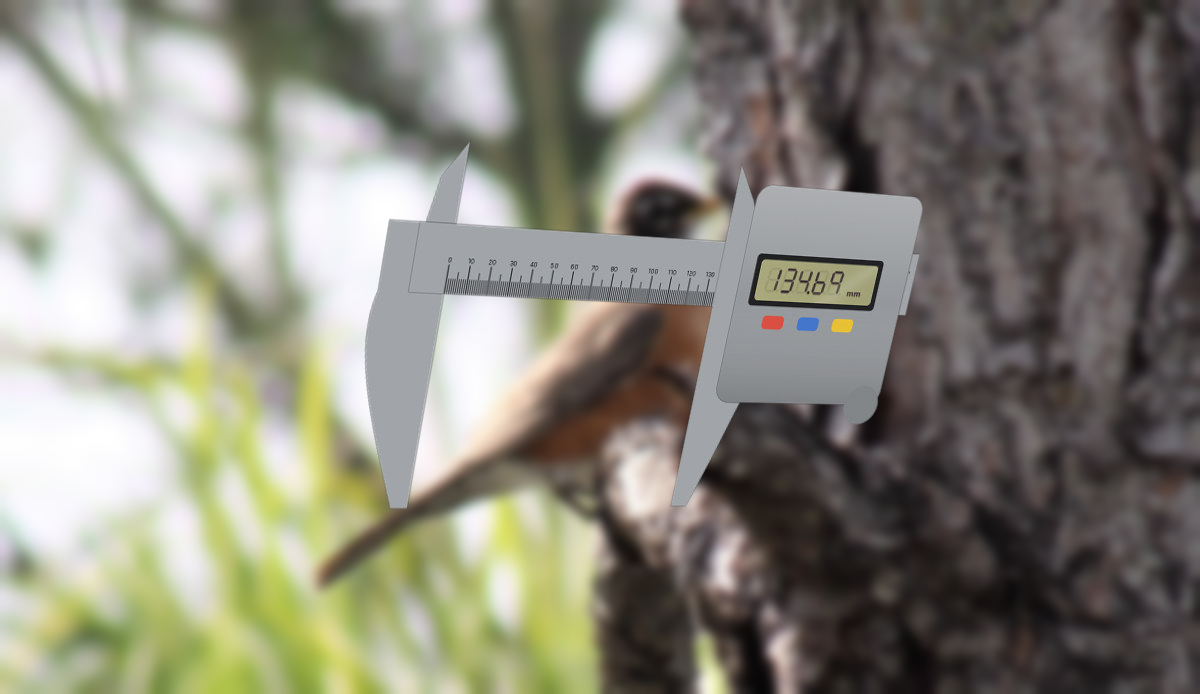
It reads 134.69 mm
